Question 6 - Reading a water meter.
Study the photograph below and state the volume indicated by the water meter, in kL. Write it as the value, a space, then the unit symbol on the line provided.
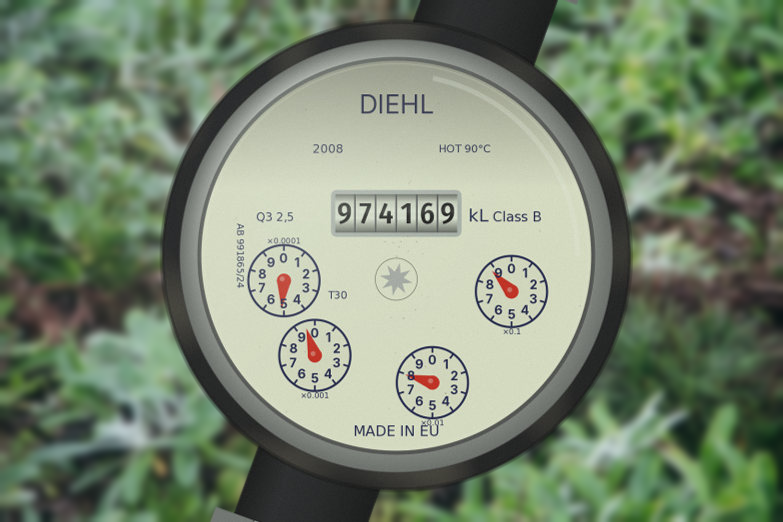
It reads 974169.8795 kL
